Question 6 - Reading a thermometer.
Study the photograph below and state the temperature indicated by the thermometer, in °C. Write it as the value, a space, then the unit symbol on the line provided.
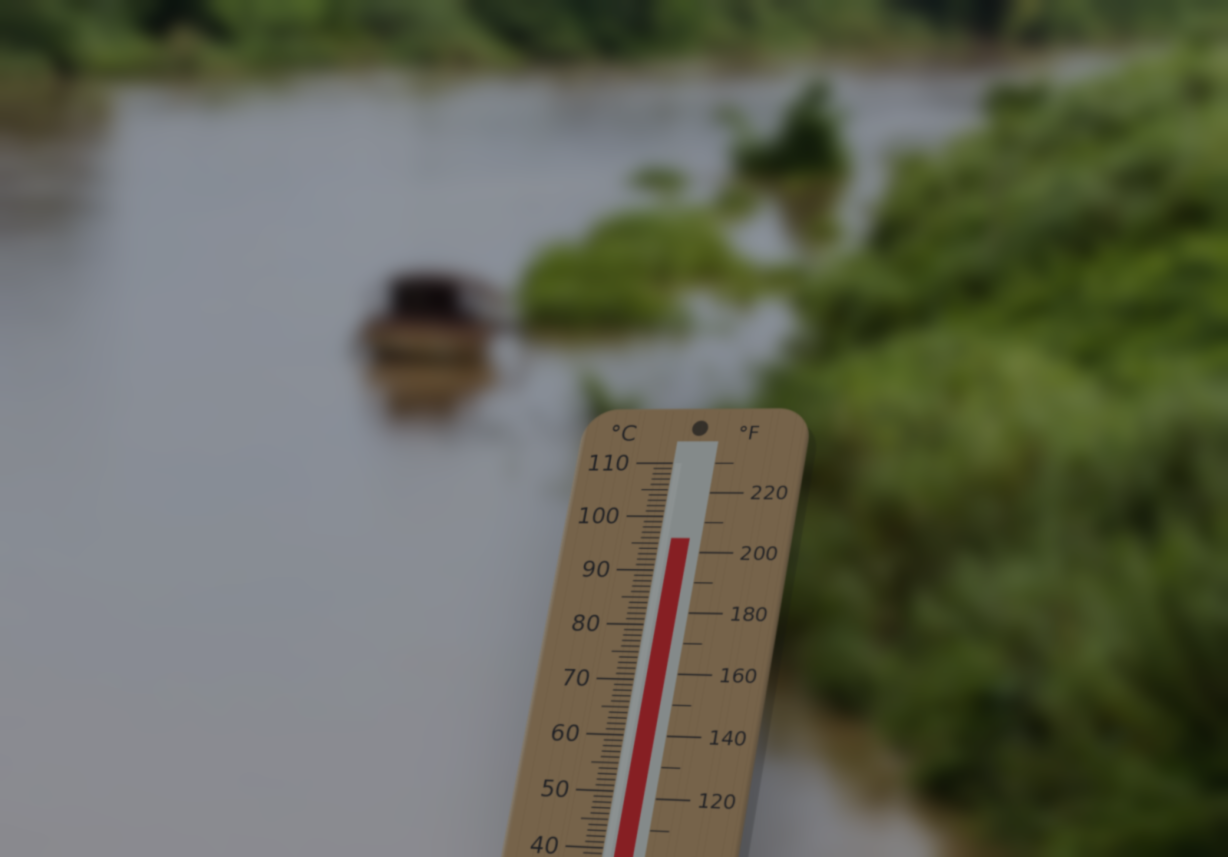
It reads 96 °C
